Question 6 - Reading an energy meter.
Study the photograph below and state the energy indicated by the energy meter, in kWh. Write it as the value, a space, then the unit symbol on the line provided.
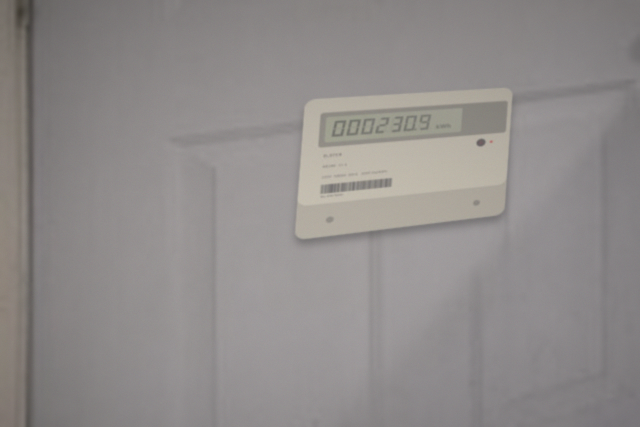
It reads 230.9 kWh
